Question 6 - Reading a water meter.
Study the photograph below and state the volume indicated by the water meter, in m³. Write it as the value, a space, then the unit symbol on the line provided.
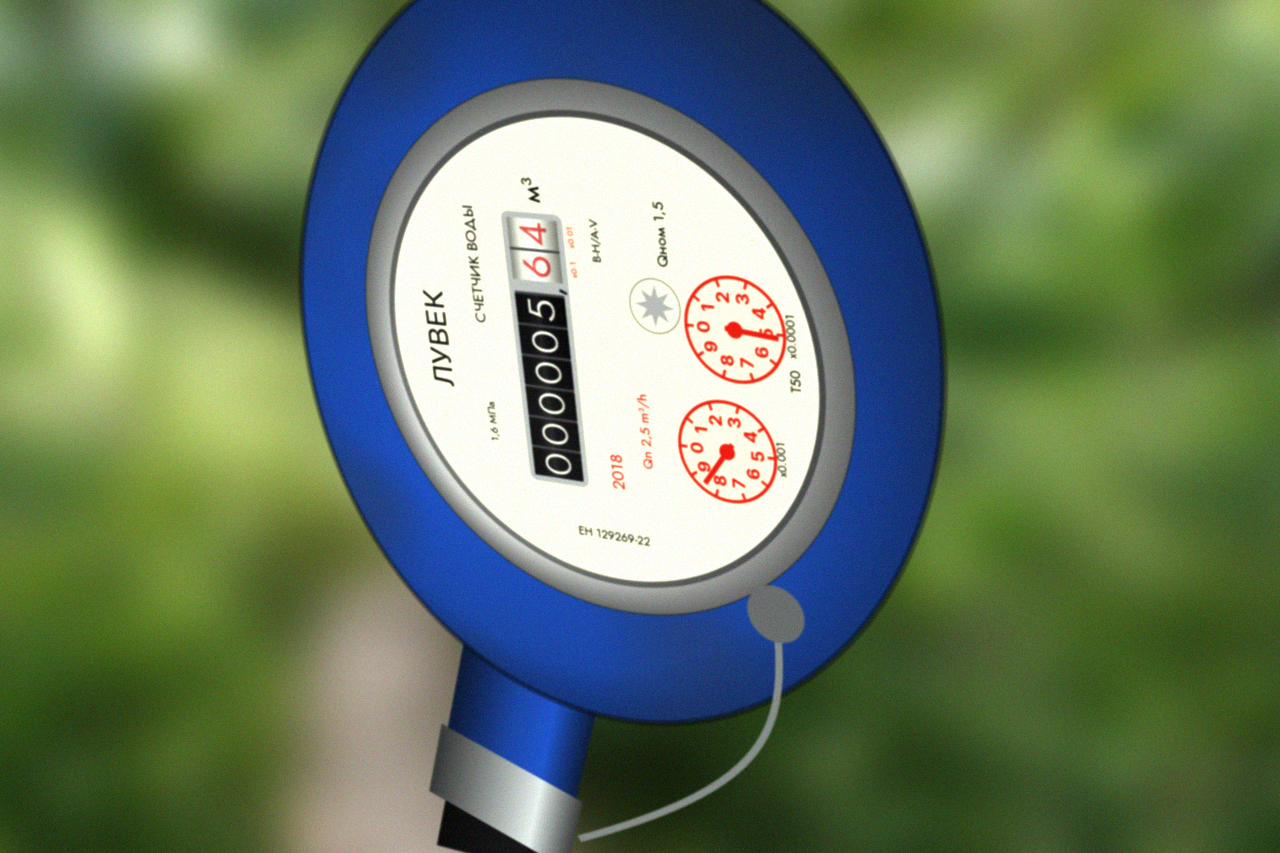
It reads 5.6485 m³
